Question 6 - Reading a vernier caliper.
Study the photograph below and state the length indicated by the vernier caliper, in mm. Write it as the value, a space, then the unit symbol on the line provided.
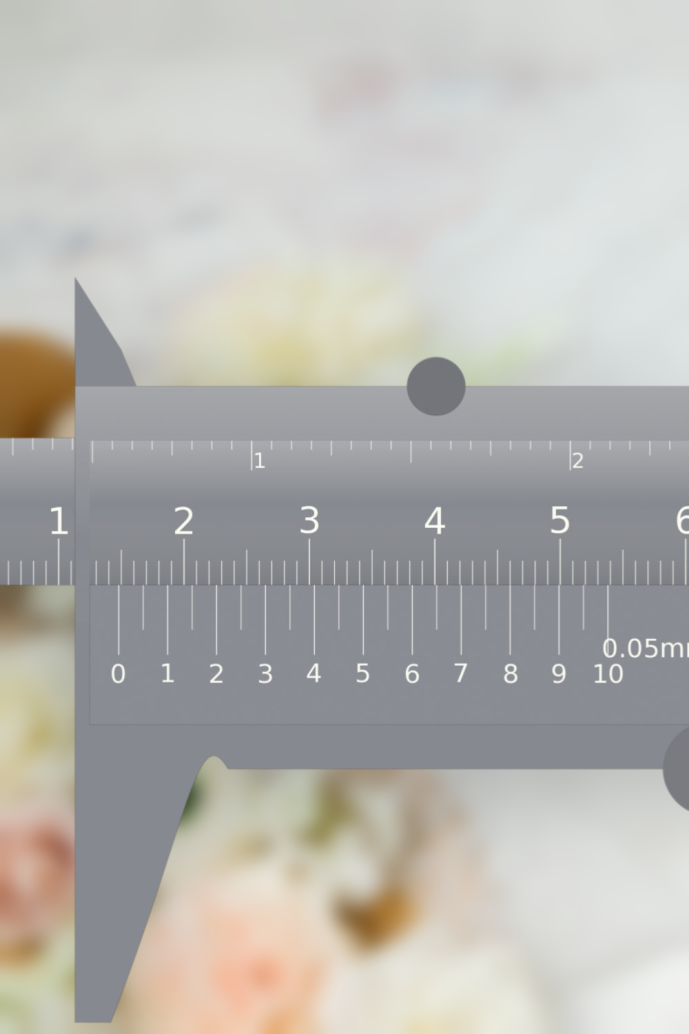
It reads 14.8 mm
